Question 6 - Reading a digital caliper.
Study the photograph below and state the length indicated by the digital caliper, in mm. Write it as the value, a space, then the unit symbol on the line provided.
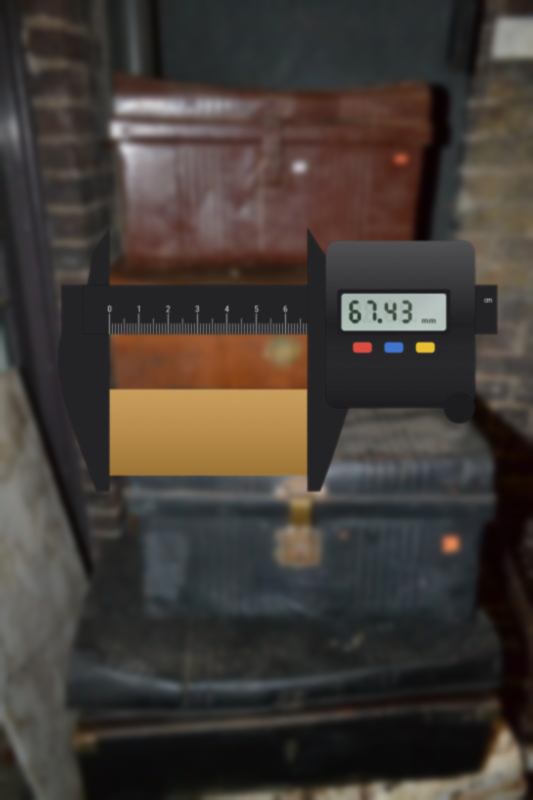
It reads 67.43 mm
